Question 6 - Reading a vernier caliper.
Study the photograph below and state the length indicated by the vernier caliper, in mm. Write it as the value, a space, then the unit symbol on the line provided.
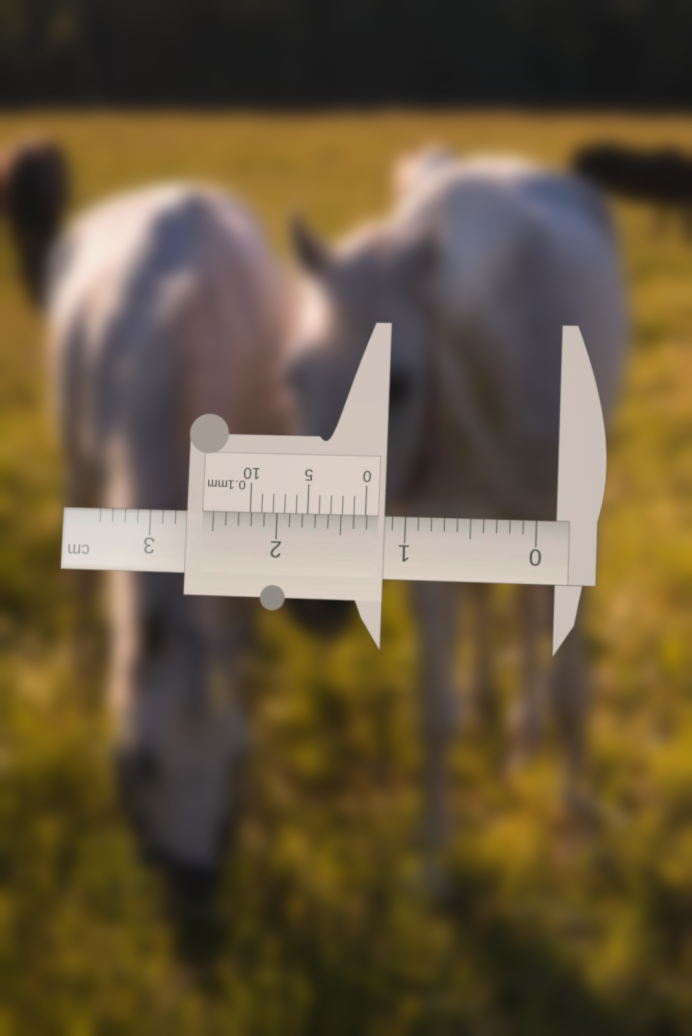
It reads 13.1 mm
